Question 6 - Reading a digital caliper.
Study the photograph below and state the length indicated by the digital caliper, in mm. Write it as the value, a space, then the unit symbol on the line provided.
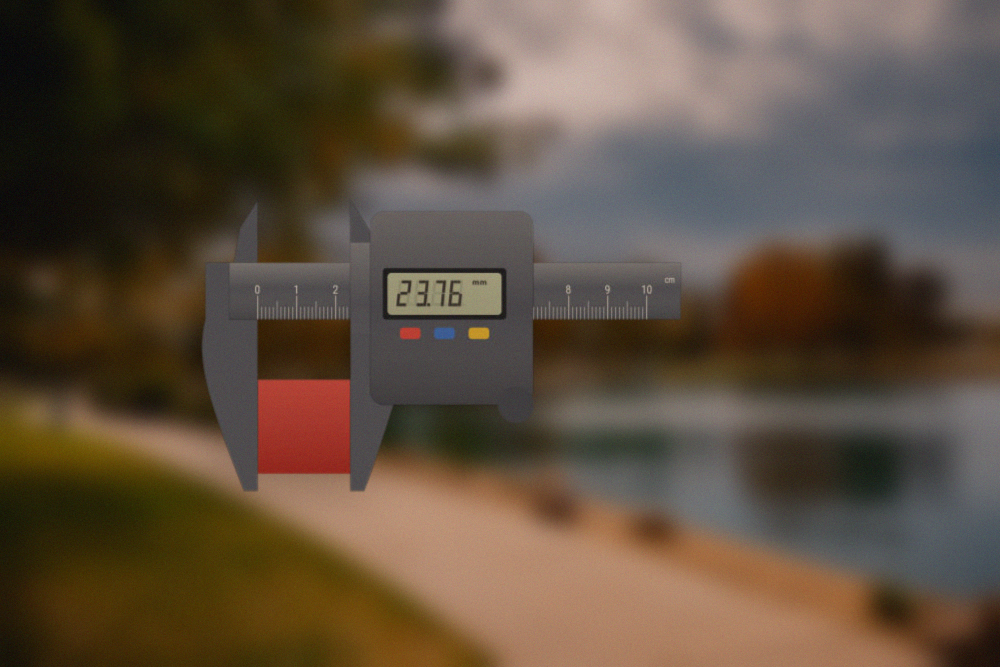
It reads 23.76 mm
